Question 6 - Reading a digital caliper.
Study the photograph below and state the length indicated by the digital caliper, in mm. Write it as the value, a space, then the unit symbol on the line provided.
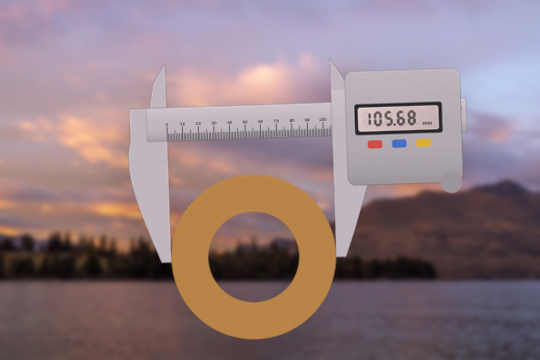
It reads 105.68 mm
